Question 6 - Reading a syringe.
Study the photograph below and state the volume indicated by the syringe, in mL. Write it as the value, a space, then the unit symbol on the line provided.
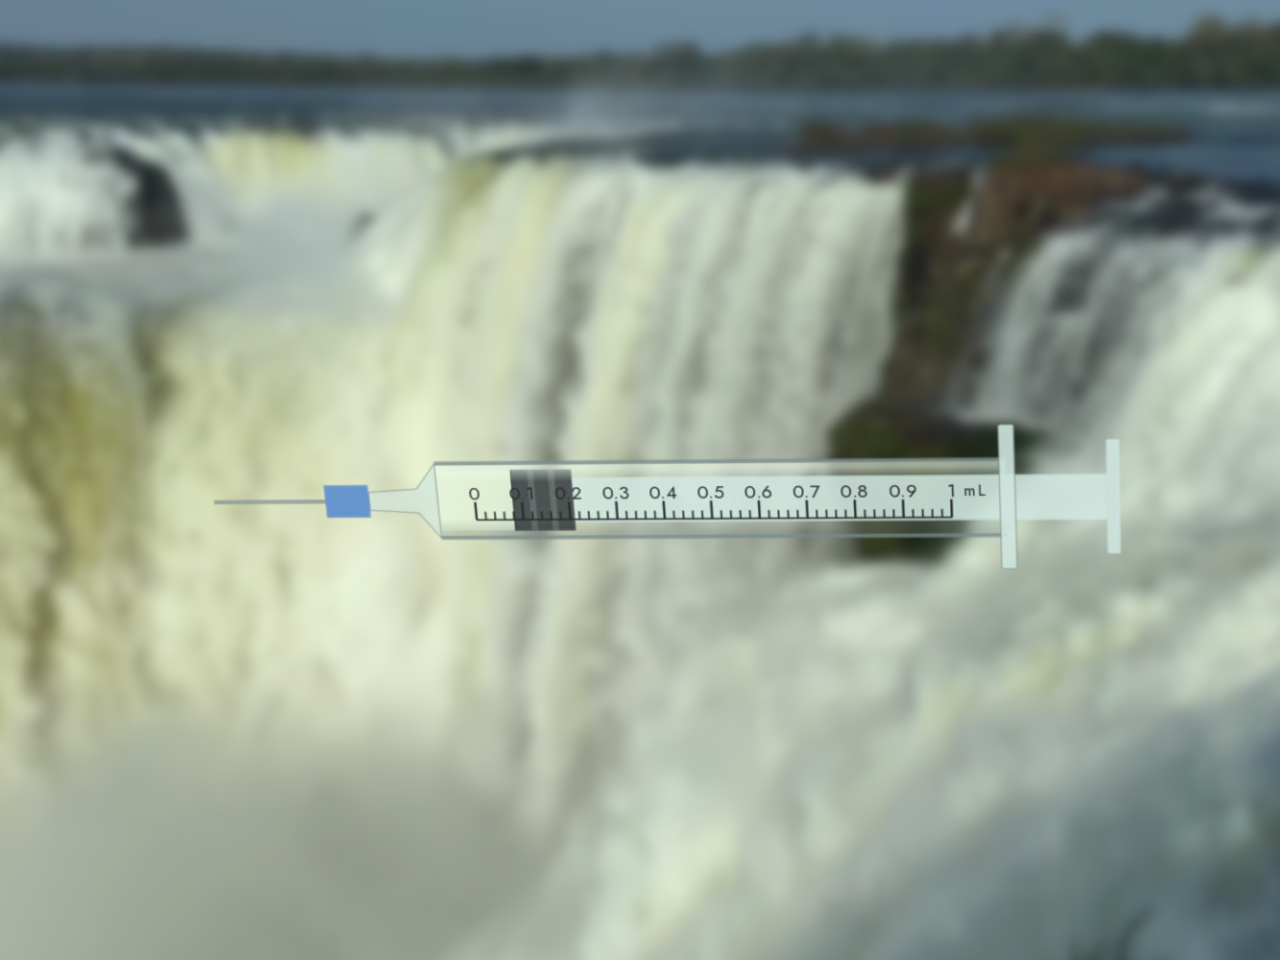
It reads 0.08 mL
